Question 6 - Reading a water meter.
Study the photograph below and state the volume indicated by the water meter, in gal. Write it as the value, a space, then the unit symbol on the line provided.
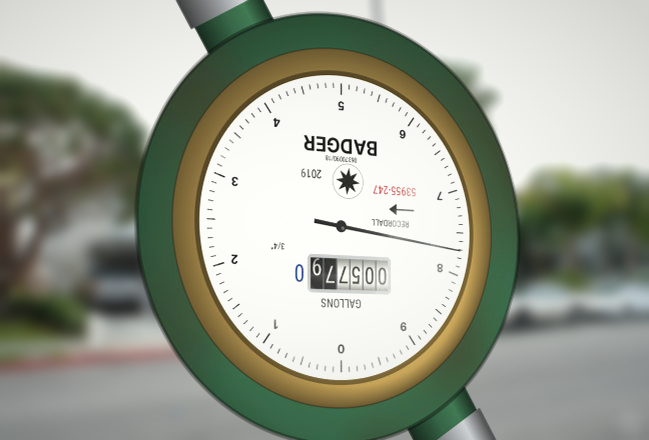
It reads 57787.7 gal
